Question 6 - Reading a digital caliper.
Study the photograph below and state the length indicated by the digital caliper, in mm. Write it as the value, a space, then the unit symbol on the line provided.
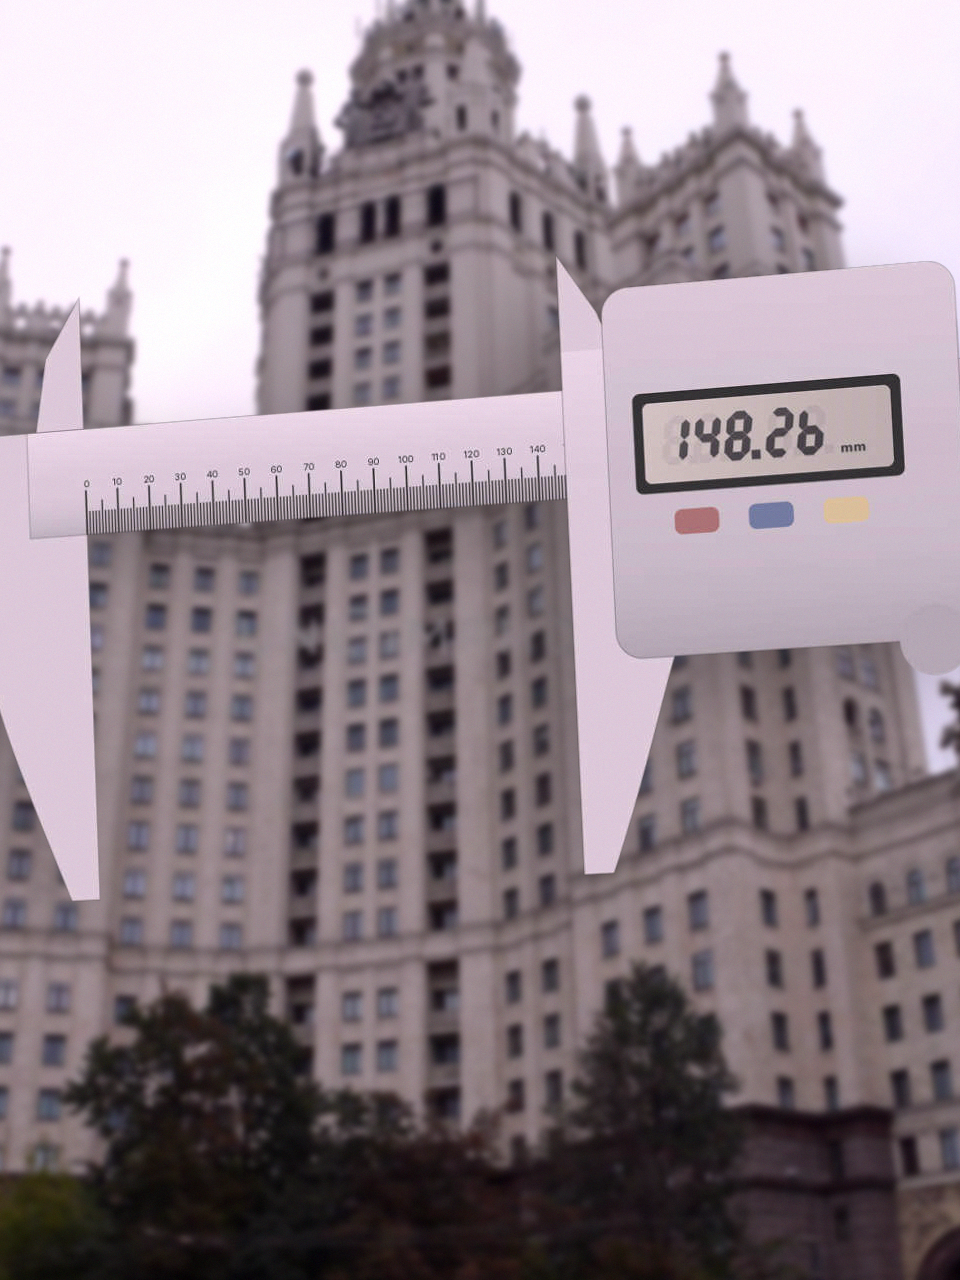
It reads 148.26 mm
